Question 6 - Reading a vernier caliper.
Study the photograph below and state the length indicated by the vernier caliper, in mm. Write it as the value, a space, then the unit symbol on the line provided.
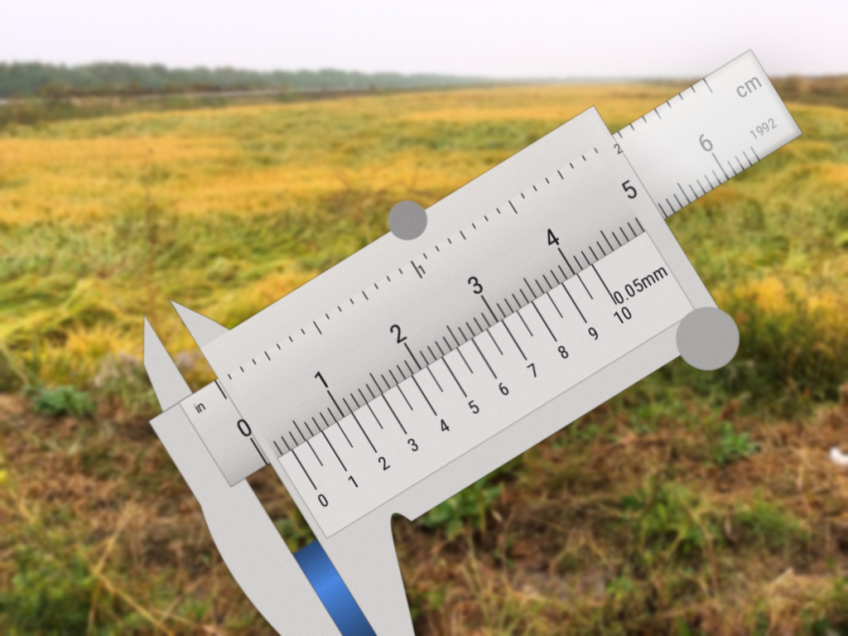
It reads 3.2 mm
